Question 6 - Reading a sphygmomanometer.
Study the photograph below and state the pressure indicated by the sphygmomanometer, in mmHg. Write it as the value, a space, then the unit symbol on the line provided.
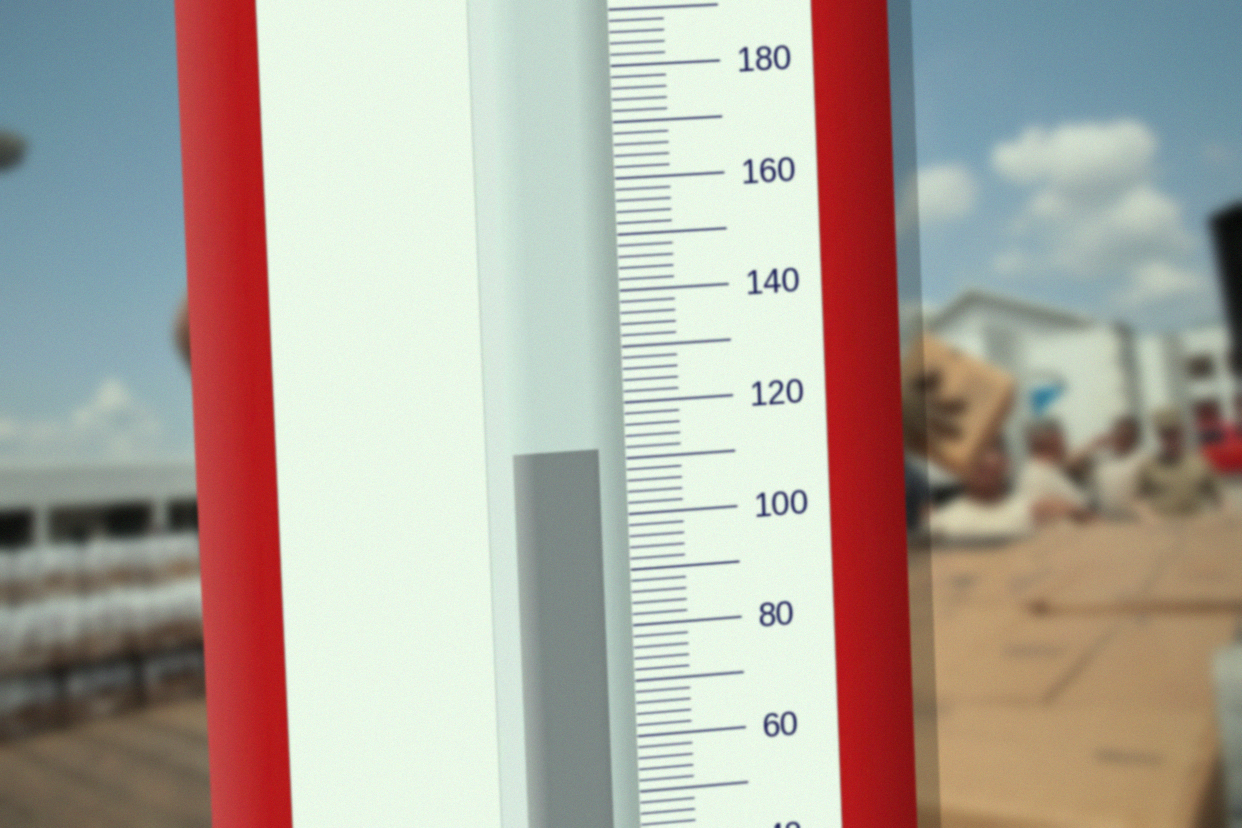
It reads 112 mmHg
